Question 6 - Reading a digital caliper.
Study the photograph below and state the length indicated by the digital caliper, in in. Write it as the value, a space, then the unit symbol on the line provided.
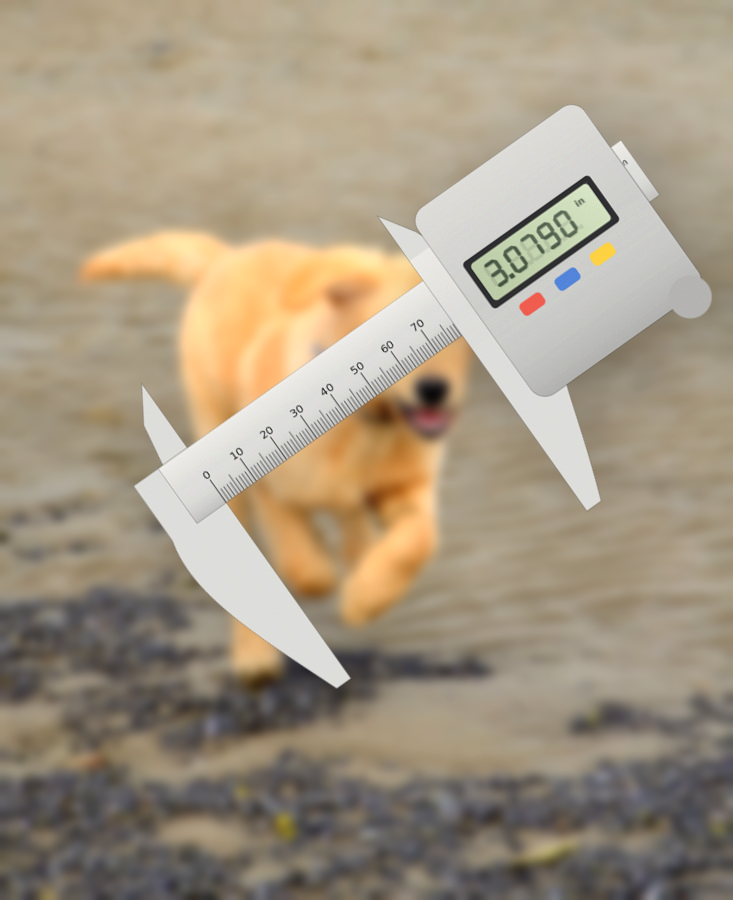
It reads 3.0790 in
